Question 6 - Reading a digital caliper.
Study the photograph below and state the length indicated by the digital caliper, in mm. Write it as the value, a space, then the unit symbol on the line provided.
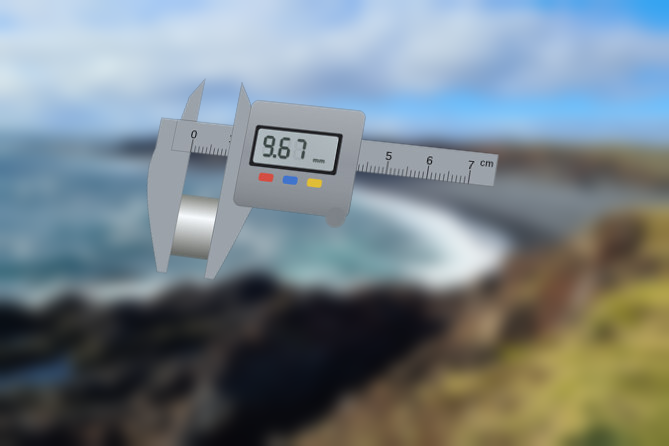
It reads 9.67 mm
